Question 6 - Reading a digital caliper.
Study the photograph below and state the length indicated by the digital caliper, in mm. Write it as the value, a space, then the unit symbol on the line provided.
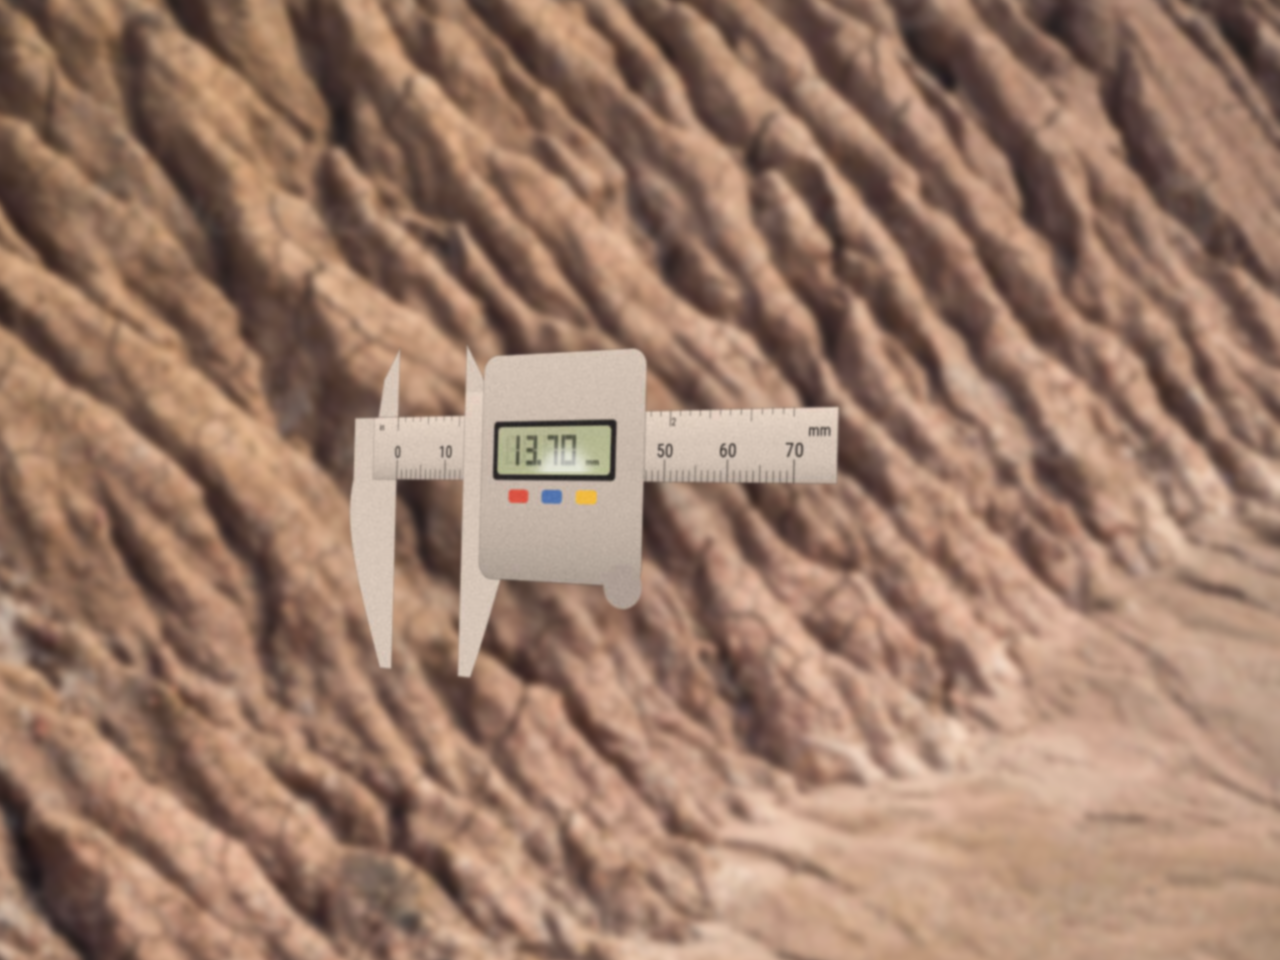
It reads 13.70 mm
